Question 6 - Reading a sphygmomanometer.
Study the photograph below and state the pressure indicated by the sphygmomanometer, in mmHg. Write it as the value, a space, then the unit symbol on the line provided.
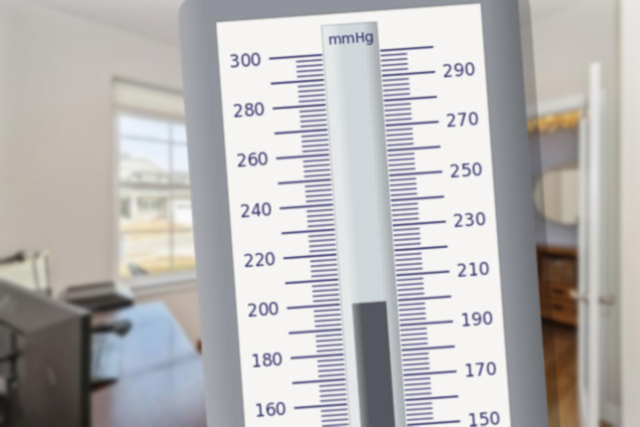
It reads 200 mmHg
